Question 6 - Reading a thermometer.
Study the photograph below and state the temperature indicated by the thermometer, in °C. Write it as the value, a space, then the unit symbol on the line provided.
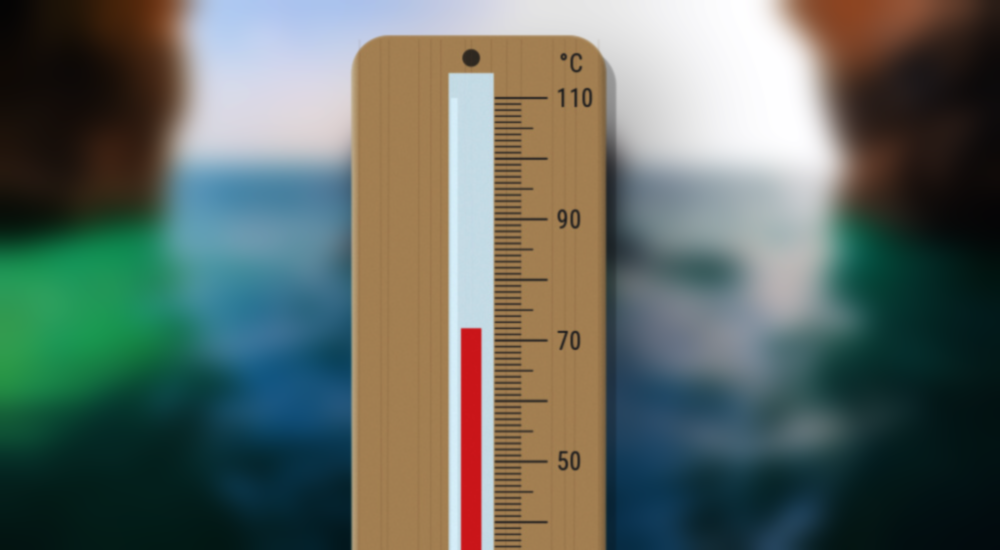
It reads 72 °C
